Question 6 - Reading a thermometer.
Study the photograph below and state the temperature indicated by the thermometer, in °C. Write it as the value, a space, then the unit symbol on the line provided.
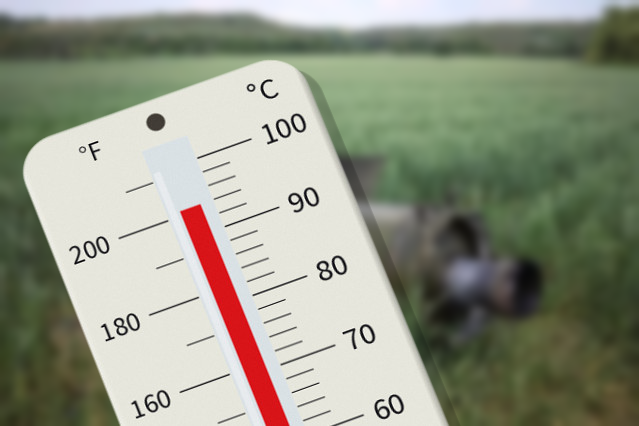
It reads 94 °C
